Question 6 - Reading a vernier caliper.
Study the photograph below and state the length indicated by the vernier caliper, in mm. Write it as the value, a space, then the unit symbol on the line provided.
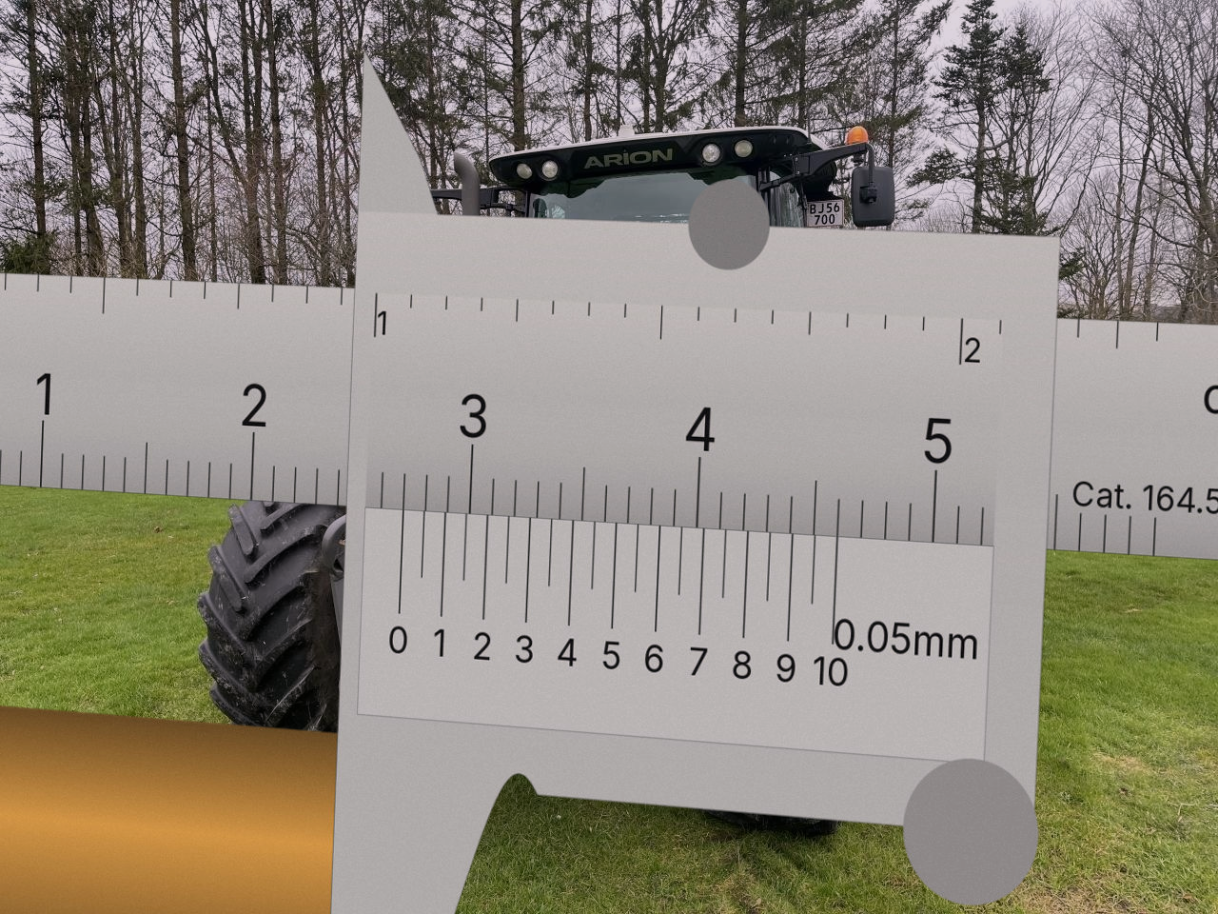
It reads 27.00 mm
